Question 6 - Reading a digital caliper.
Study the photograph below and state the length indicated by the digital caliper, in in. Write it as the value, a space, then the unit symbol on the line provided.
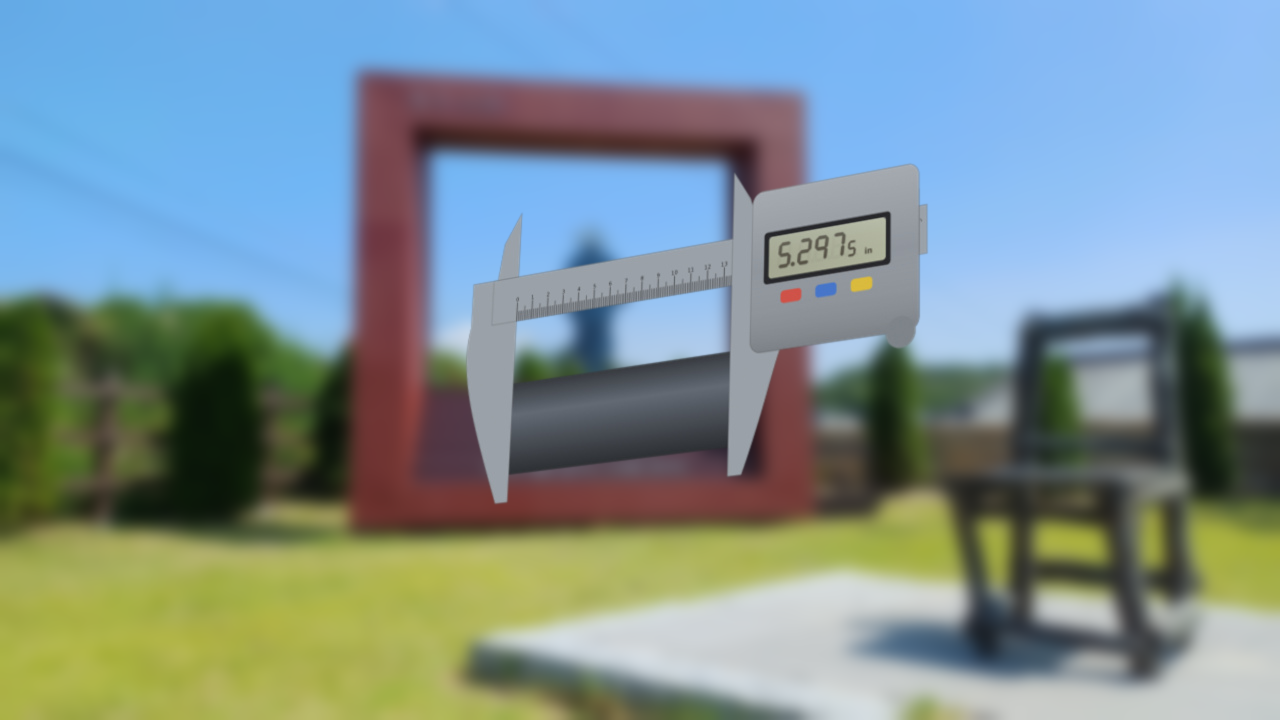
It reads 5.2975 in
